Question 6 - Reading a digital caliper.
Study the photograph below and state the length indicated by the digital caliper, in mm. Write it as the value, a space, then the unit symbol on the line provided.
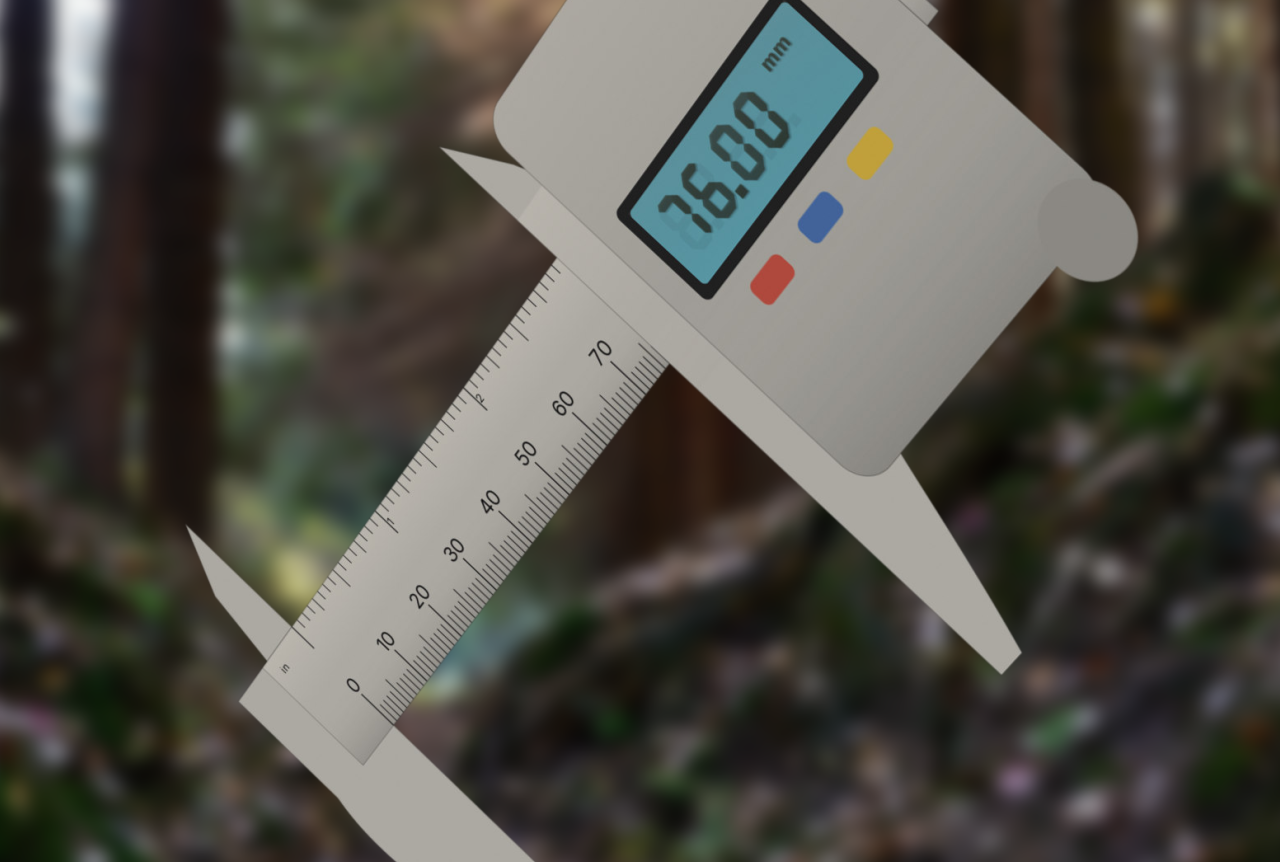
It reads 76.00 mm
